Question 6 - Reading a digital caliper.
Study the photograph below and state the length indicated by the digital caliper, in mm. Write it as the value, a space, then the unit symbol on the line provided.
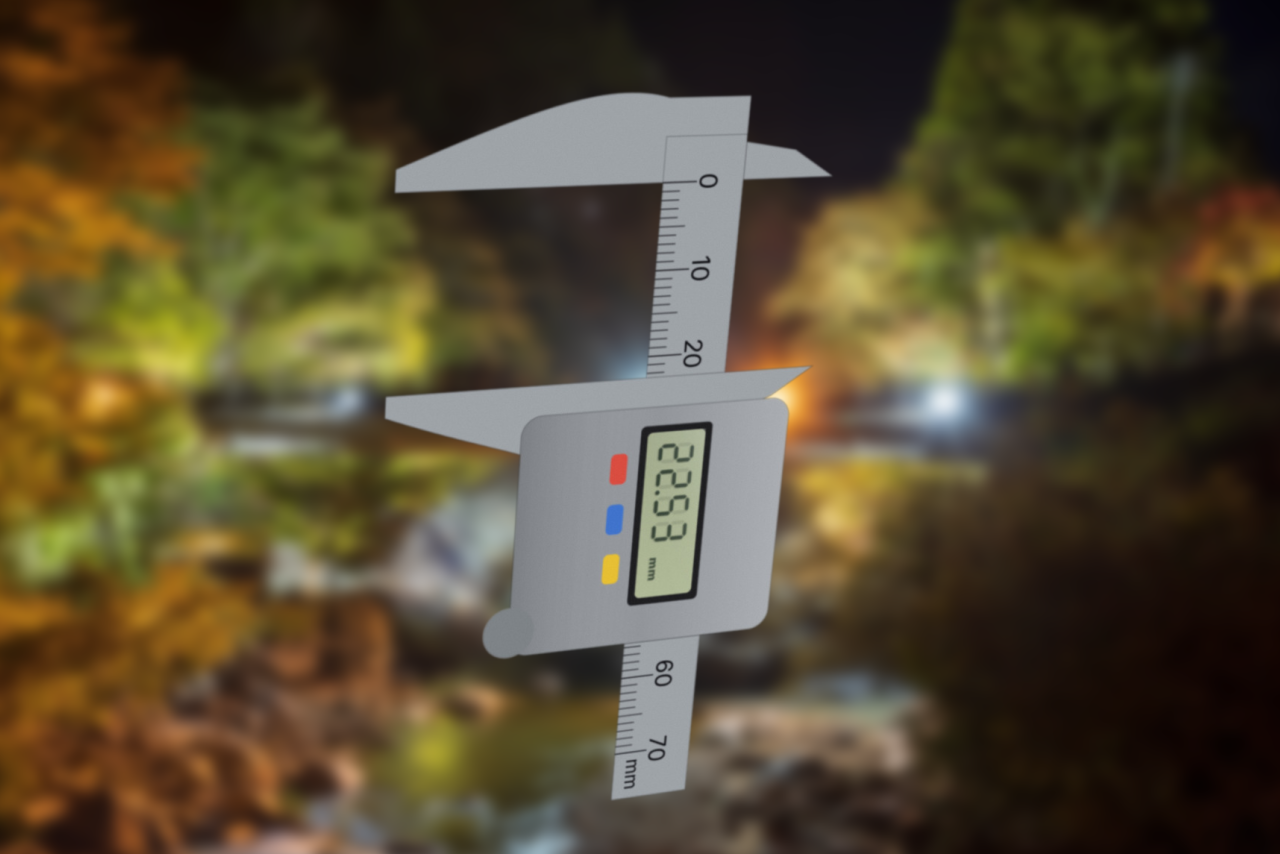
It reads 22.53 mm
